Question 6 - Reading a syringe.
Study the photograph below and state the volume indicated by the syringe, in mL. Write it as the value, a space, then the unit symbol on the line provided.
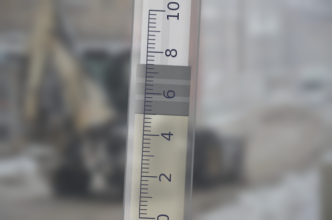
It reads 5 mL
